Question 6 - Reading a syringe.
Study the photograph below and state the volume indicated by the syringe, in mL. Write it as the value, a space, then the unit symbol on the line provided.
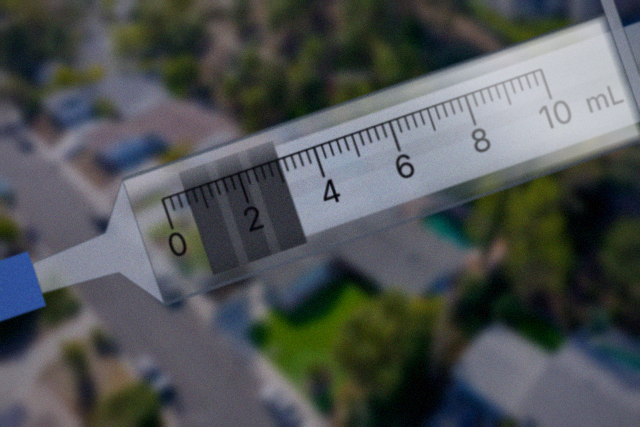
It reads 0.6 mL
